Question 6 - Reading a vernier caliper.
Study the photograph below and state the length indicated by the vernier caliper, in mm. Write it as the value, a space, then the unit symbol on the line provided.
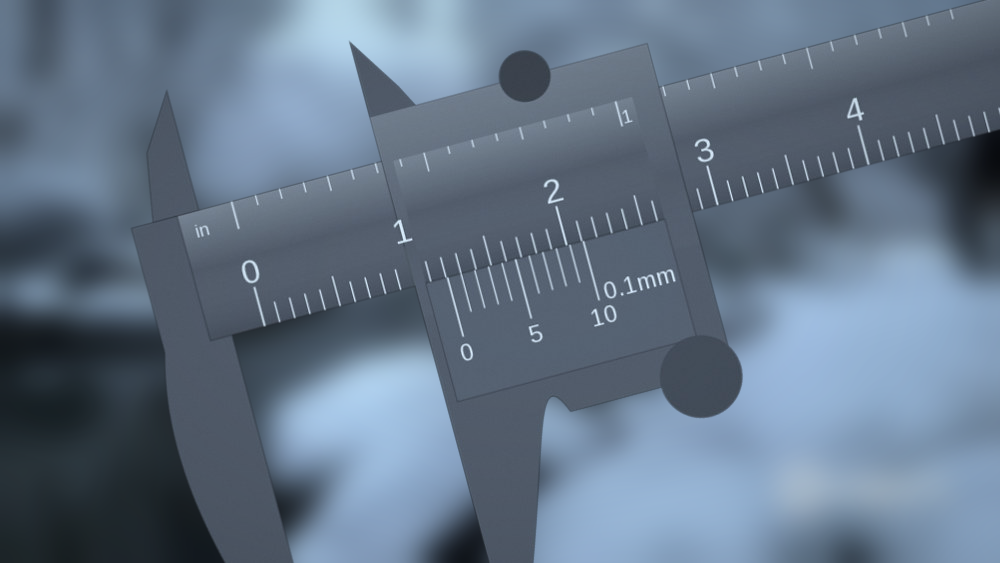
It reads 12.1 mm
